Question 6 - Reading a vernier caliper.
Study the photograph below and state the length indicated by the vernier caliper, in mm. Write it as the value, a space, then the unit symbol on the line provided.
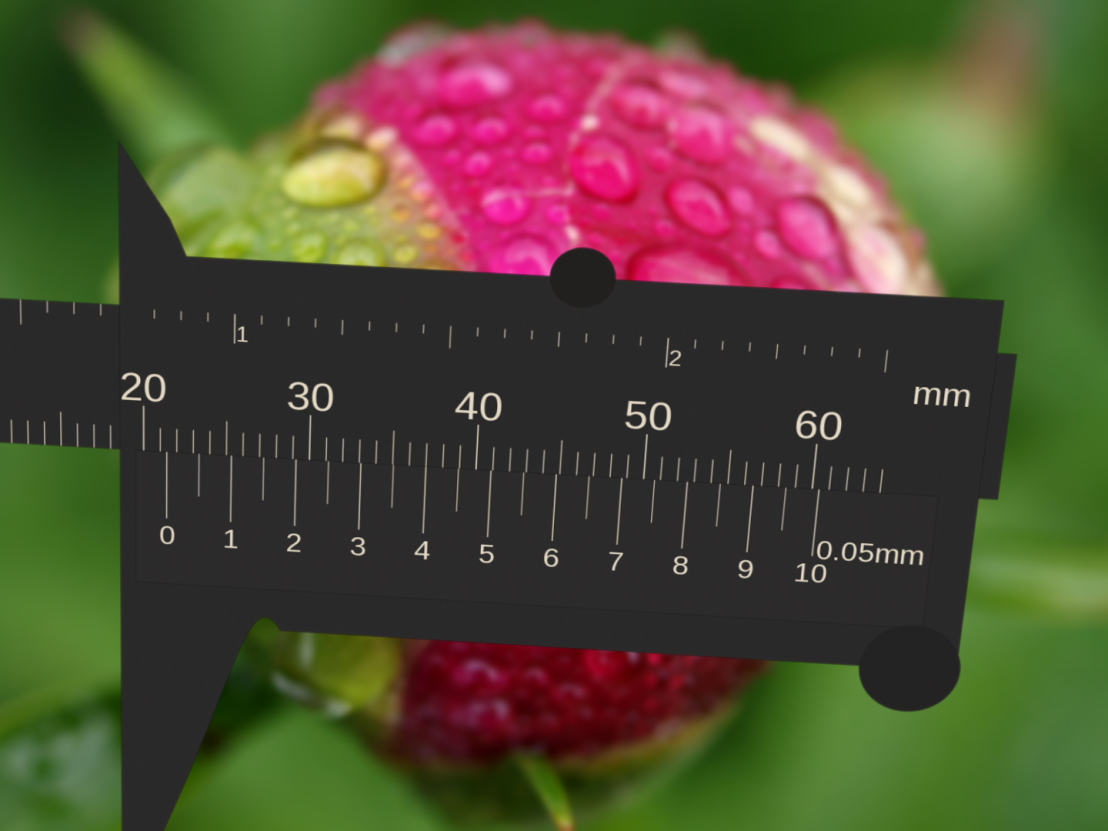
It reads 21.4 mm
